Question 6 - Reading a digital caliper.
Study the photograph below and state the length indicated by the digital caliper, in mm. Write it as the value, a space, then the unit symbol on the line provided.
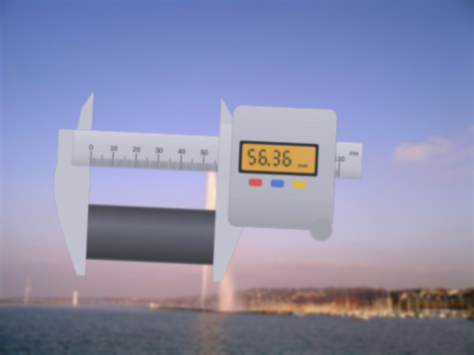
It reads 56.36 mm
